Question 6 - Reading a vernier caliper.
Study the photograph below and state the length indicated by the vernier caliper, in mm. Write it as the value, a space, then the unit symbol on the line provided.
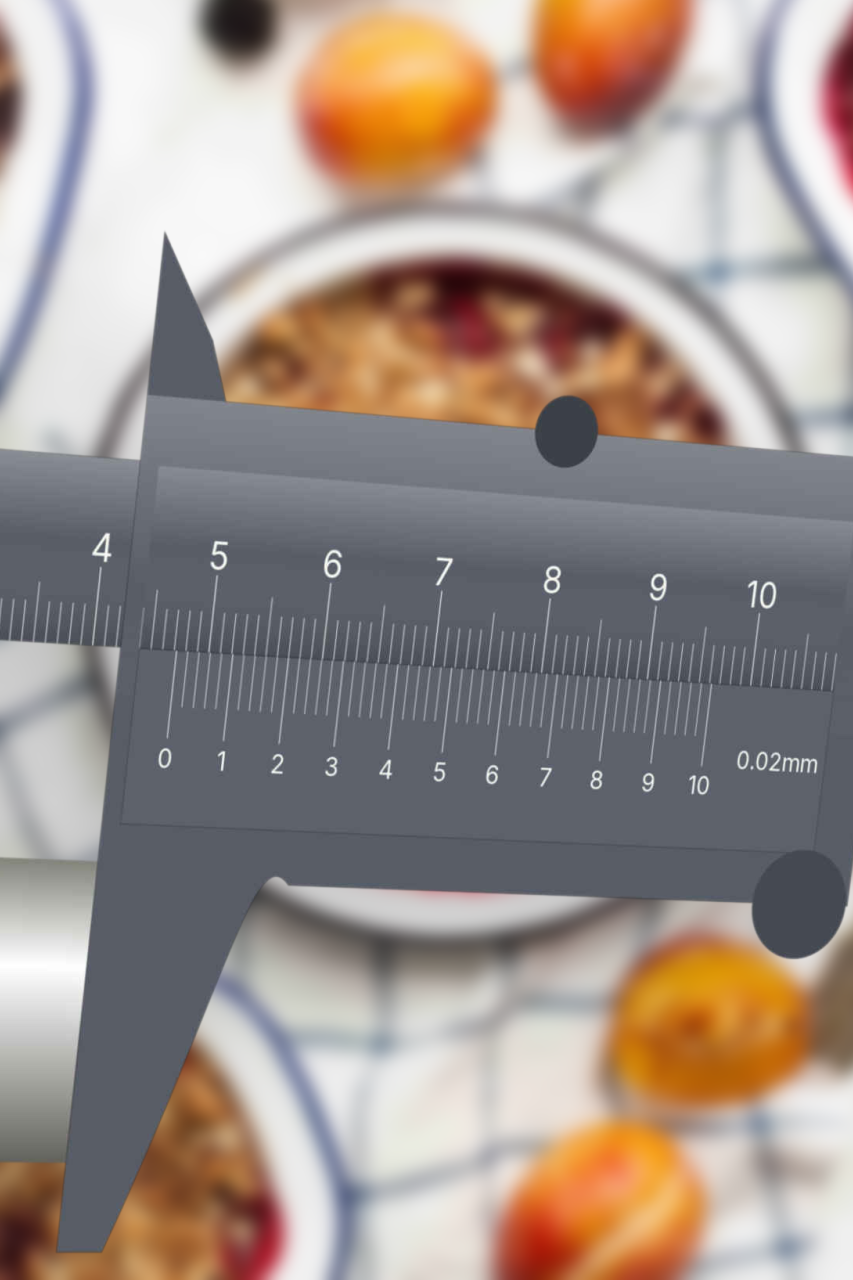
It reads 47.2 mm
